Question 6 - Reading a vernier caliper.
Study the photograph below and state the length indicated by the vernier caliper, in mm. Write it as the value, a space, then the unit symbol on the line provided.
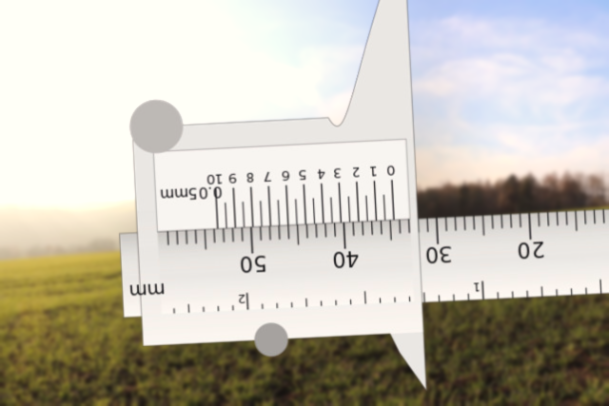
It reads 34.6 mm
